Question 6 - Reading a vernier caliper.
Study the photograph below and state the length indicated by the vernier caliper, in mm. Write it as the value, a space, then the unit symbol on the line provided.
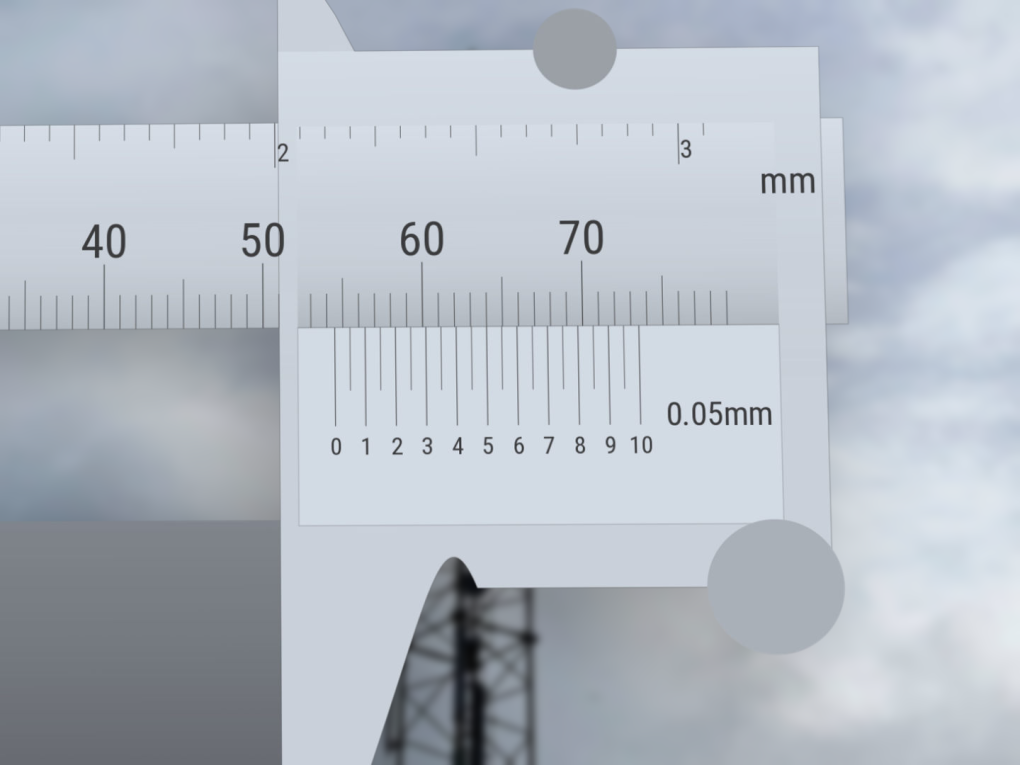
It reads 54.5 mm
